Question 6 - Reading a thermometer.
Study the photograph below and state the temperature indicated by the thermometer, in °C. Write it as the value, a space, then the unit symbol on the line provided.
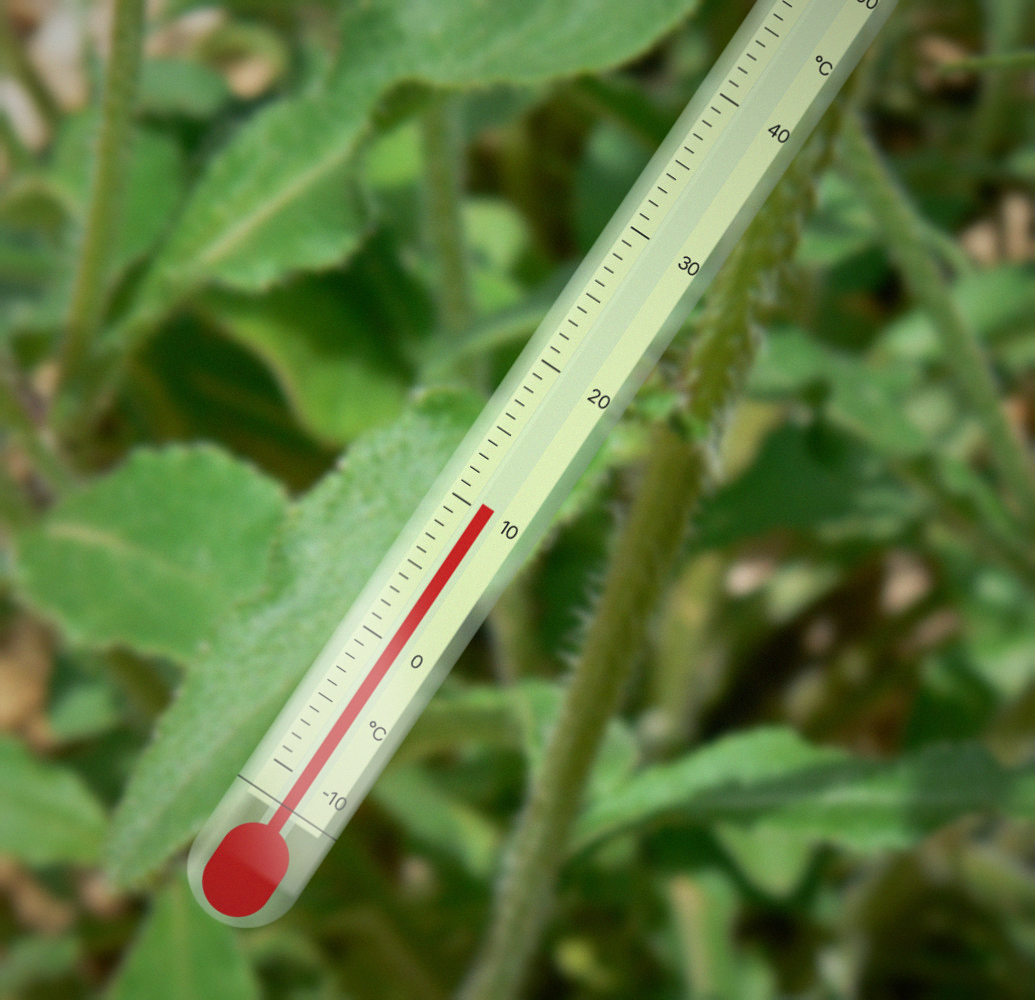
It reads 10.5 °C
